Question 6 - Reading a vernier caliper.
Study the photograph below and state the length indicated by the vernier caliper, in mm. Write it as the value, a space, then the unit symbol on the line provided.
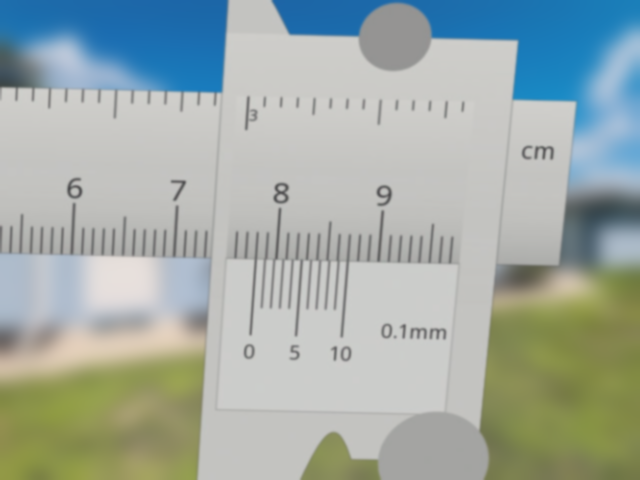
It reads 78.0 mm
